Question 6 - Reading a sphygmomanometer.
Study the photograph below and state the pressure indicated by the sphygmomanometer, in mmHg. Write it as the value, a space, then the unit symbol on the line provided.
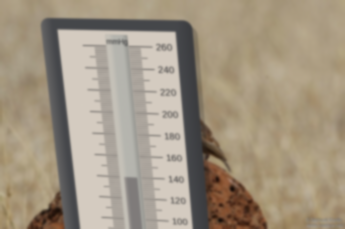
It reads 140 mmHg
